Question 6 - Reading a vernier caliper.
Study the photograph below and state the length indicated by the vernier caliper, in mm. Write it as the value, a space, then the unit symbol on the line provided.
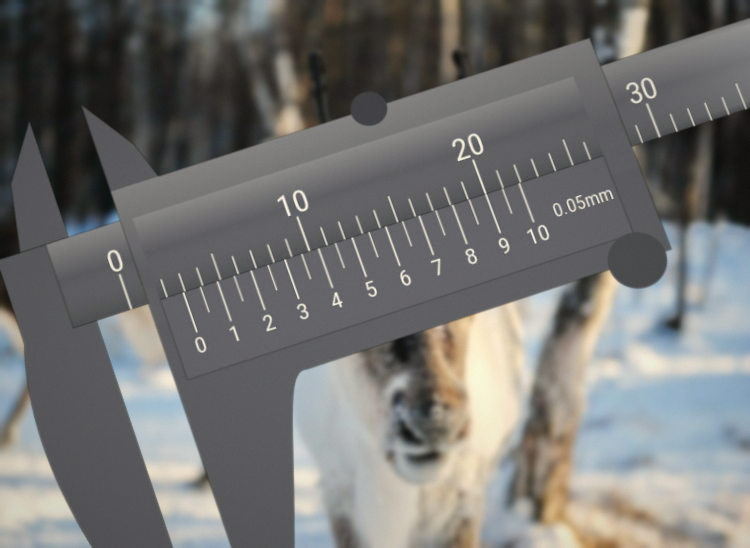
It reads 2.9 mm
